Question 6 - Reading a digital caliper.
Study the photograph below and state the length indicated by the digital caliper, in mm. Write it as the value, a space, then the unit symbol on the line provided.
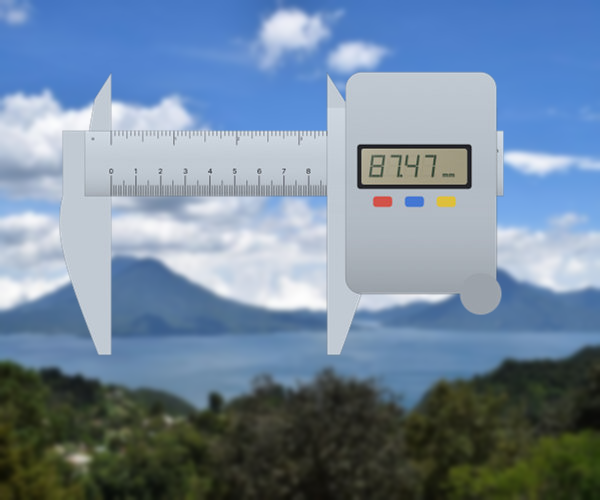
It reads 87.47 mm
